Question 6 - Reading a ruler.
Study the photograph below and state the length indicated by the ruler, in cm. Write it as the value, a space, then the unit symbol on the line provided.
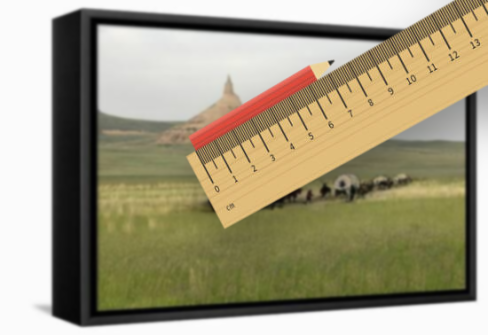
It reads 7.5 cm
